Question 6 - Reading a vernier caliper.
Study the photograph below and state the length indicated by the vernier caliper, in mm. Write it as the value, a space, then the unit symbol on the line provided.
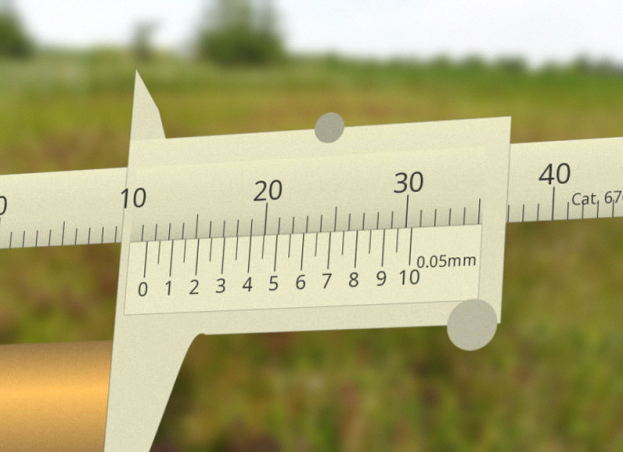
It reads 11.4 mm
